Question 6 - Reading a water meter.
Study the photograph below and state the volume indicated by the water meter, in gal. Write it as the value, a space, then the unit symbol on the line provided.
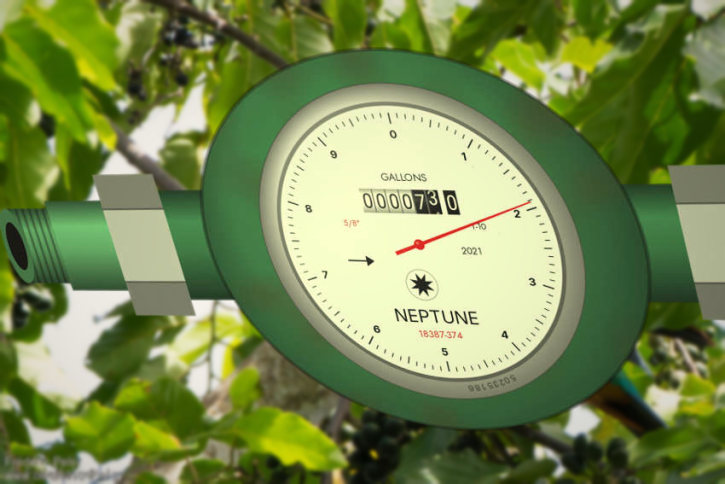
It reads 731.9 gal
